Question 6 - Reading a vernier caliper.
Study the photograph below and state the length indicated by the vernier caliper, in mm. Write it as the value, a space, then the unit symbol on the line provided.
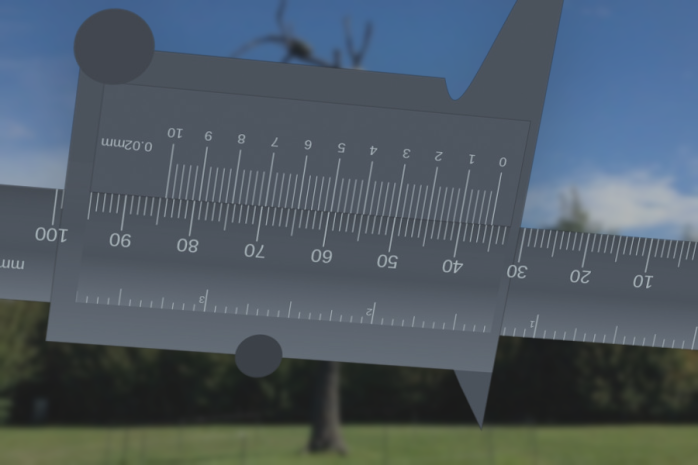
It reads 35.2 mm
